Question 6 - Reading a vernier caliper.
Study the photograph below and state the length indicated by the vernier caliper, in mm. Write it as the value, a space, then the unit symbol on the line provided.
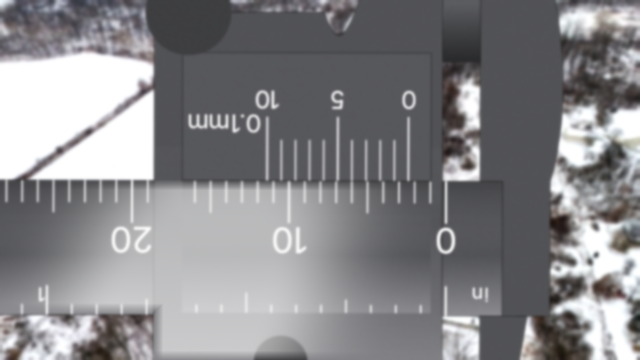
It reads 2.4 mm
